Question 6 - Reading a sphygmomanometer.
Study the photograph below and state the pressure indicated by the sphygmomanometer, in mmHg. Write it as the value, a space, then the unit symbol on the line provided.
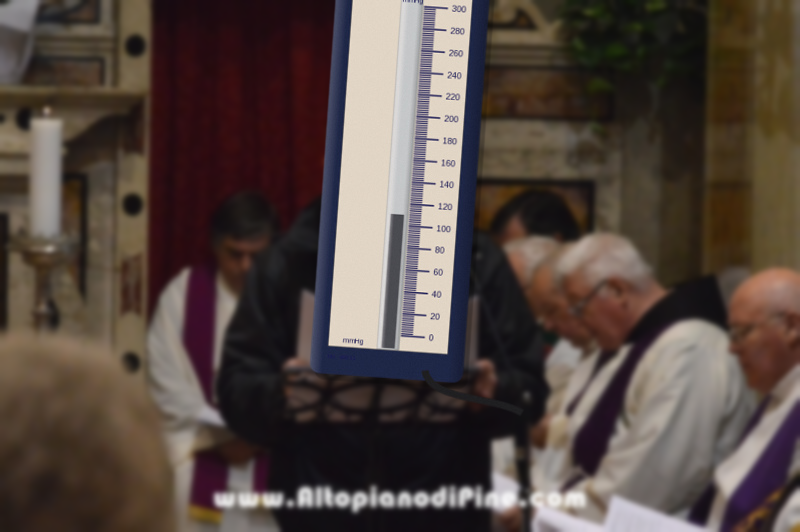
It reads 110 mmHg
